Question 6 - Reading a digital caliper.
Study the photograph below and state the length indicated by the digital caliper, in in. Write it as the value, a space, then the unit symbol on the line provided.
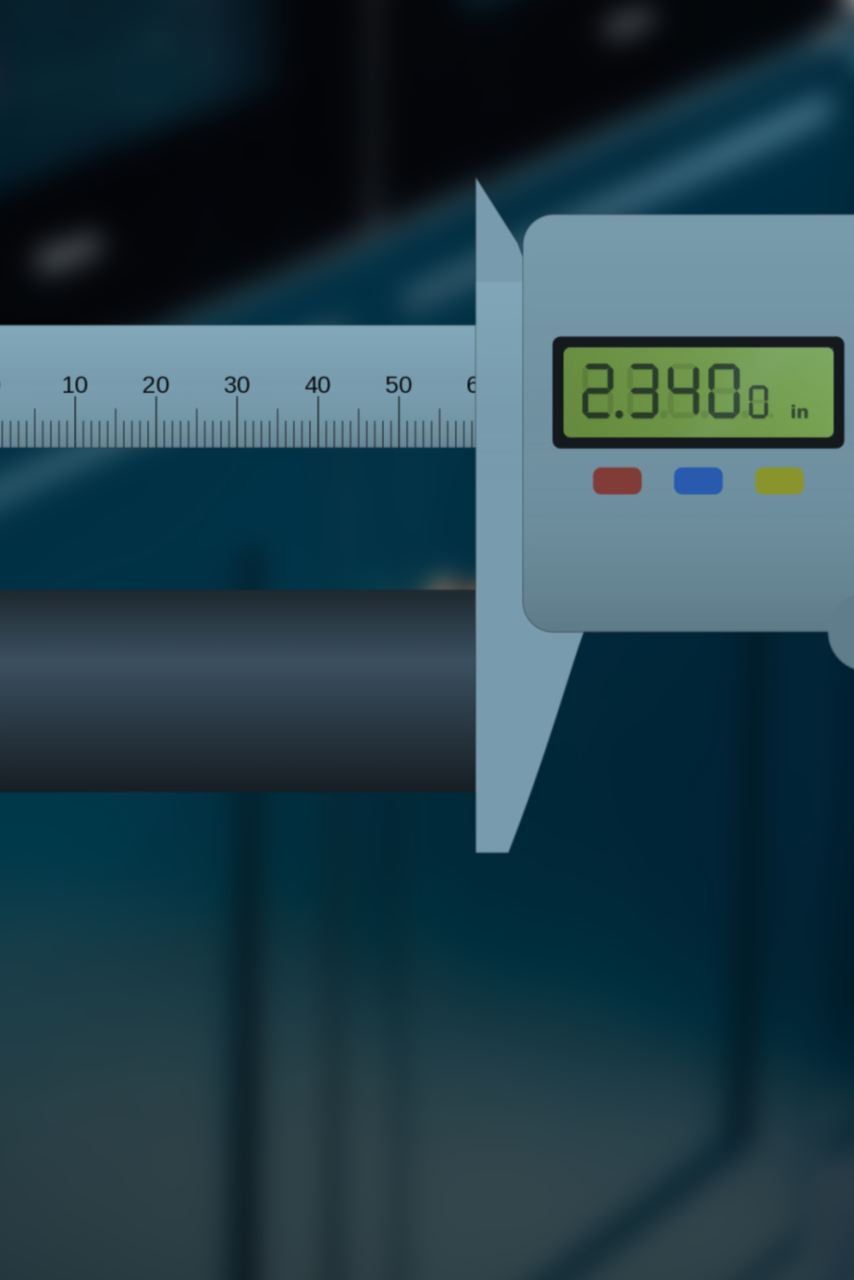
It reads 2.3400 in
